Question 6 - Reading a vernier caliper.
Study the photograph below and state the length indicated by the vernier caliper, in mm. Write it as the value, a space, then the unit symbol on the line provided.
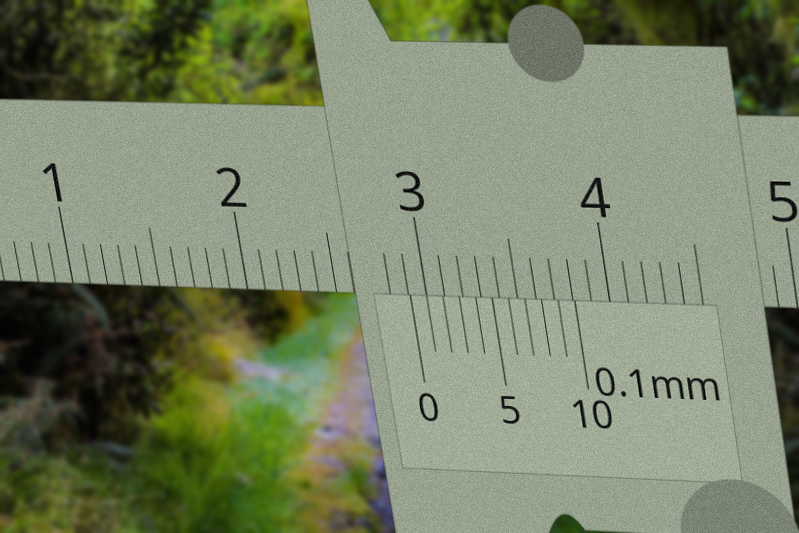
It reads 29.1 mm
